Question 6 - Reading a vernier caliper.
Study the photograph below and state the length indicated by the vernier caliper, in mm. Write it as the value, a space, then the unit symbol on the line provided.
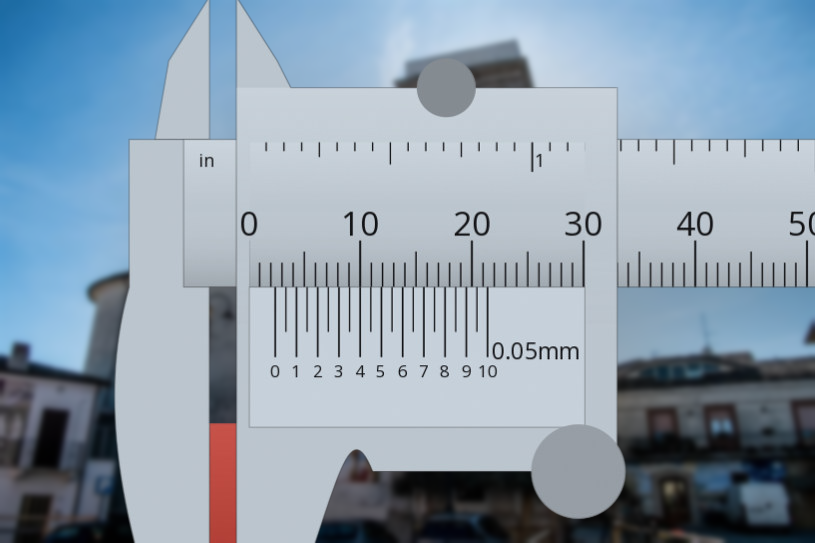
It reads 2.4 mm
